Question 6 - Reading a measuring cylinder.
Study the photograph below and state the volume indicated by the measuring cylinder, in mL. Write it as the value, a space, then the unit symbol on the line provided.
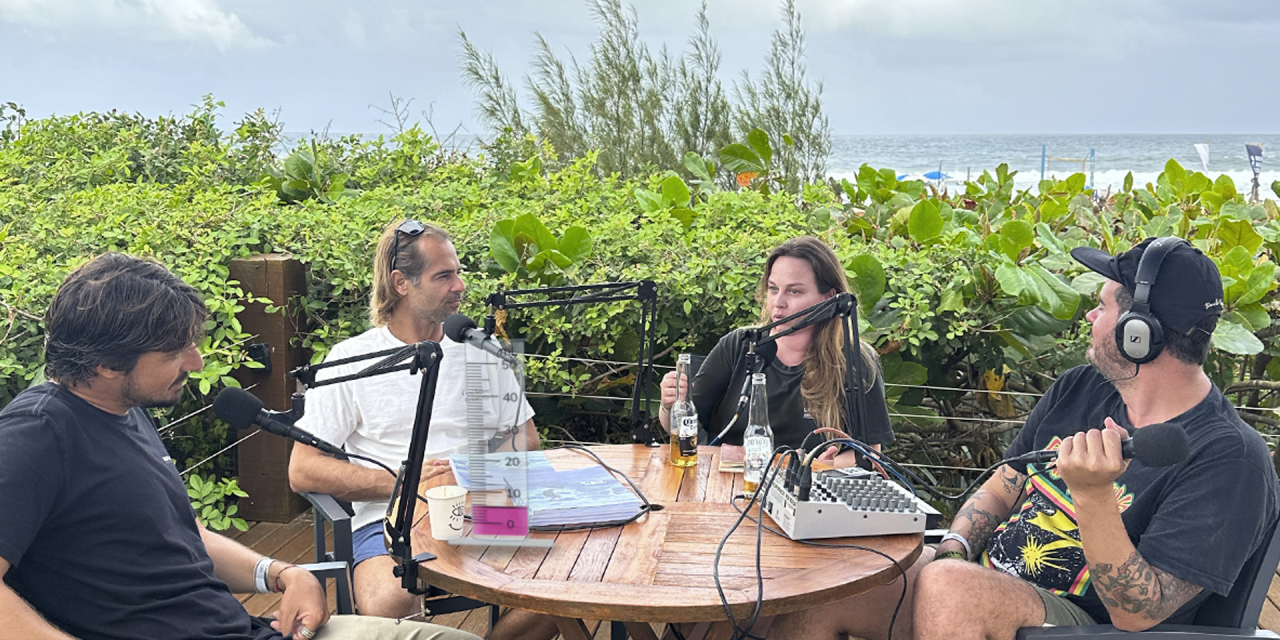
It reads 5 mL
